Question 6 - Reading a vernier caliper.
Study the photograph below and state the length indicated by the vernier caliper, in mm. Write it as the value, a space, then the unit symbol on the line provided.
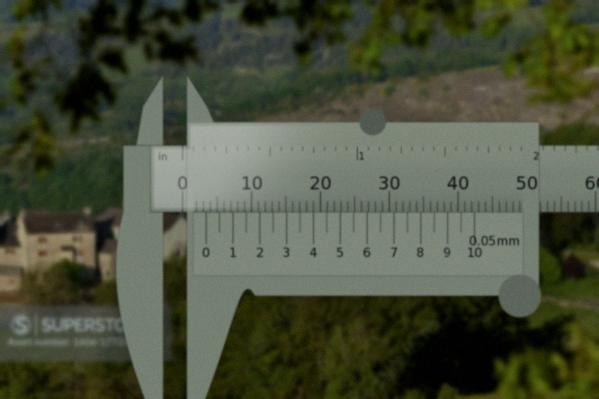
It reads 3.4 mm
